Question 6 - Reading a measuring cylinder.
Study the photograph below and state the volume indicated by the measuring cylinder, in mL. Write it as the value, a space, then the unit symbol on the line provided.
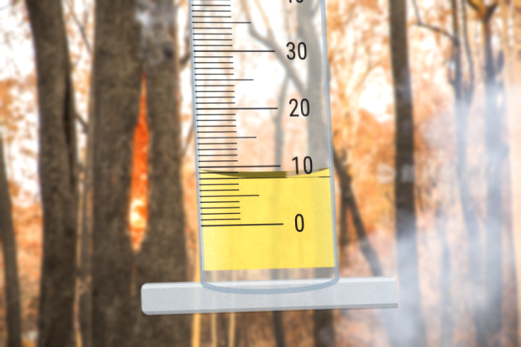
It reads 8 mL
